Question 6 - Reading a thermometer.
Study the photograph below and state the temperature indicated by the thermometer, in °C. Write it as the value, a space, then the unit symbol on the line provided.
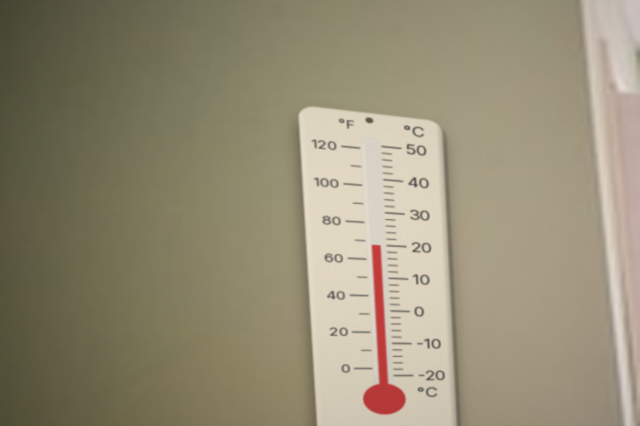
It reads 20 °C
